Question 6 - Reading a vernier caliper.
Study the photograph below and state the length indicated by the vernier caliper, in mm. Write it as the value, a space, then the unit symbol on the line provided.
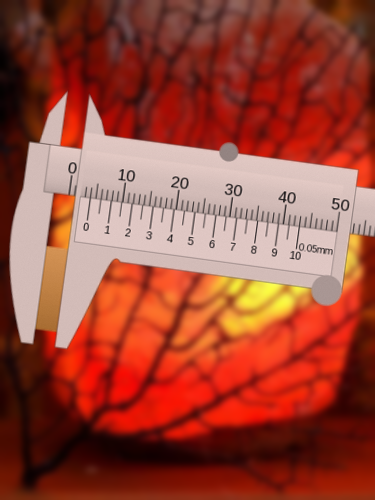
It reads 4.0 mm
